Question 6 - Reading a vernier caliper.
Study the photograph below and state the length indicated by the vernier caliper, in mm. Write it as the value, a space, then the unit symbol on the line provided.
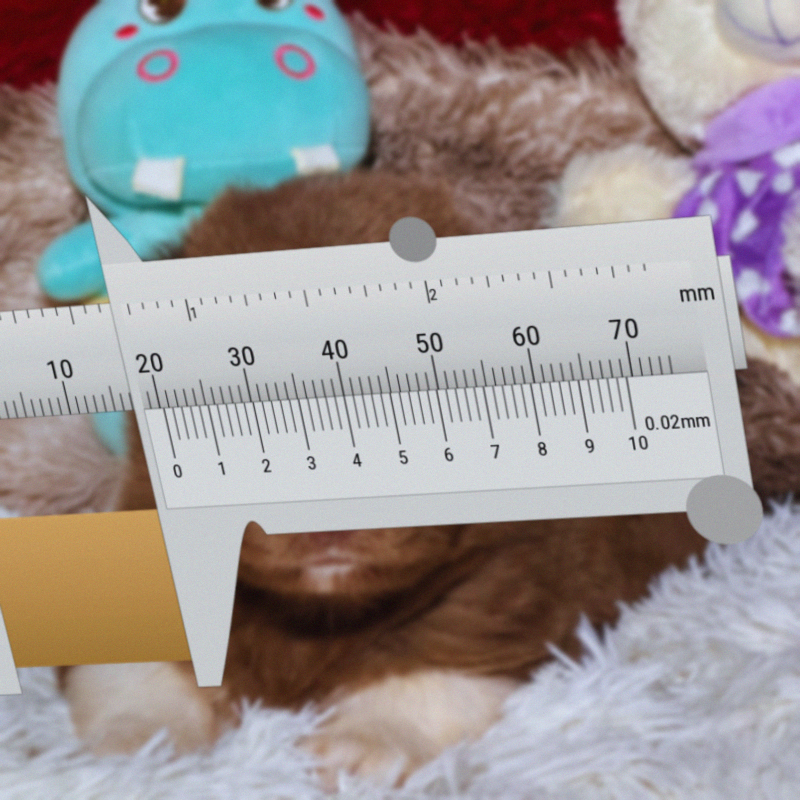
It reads 20.4 mm
